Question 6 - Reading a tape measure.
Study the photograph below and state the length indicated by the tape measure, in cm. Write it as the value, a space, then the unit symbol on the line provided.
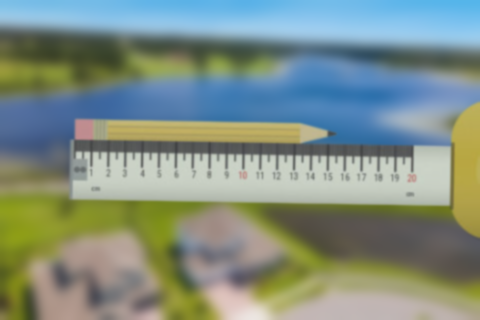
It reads 15.5 cm
